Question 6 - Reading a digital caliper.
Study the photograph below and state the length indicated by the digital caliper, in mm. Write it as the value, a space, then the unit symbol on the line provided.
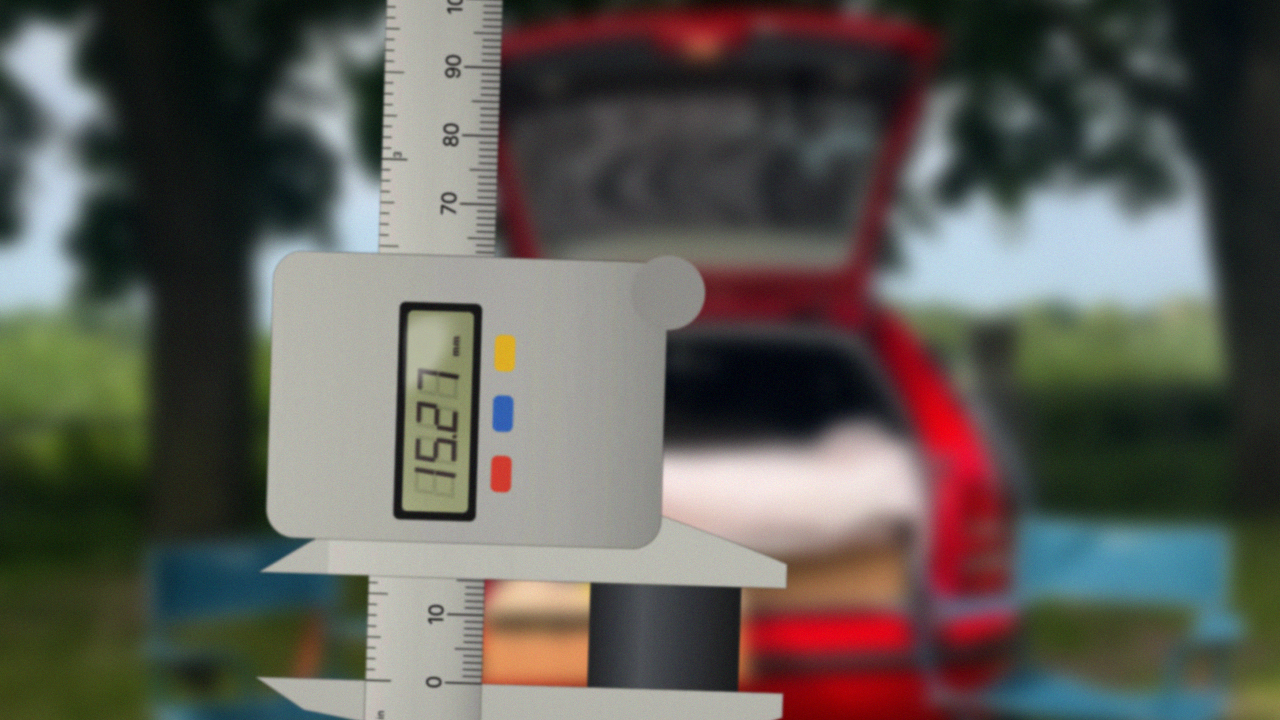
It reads 15.27 mm
